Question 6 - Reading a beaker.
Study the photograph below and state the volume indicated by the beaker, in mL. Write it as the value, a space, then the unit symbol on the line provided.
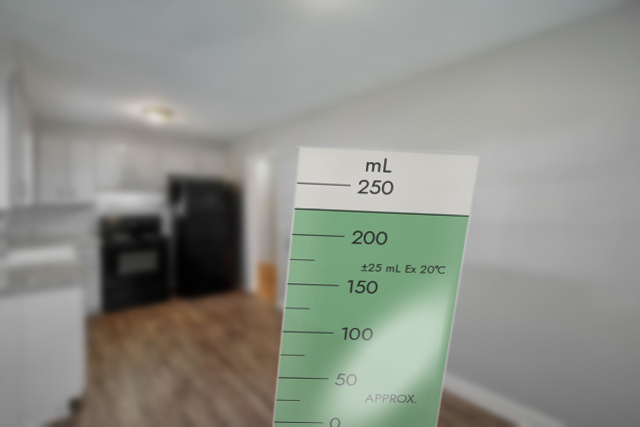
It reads 225 mL
